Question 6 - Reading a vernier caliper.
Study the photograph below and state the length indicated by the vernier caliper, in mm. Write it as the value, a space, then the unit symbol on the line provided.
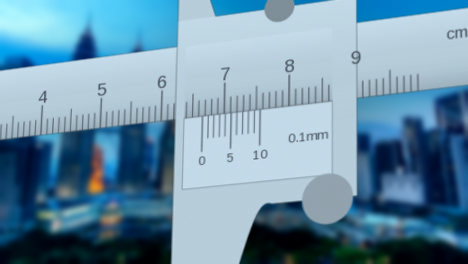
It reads 66.6 mm
